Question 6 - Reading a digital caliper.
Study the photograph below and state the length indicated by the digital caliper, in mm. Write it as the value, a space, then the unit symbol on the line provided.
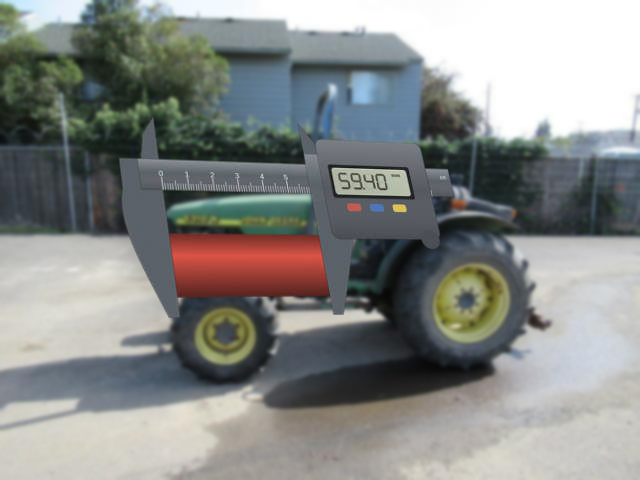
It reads 59.40 mm
